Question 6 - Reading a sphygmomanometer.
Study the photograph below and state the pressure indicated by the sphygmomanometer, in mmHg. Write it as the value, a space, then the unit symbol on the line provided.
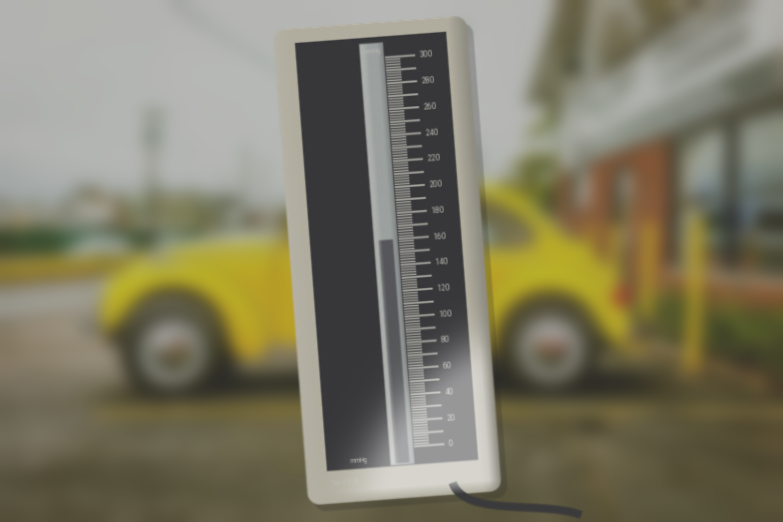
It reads 160 mmHg
